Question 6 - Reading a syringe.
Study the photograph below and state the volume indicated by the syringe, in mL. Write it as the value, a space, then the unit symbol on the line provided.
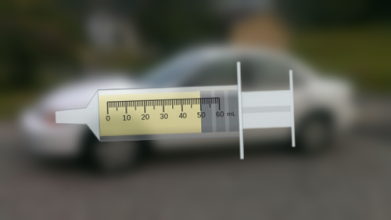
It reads 50 mL
